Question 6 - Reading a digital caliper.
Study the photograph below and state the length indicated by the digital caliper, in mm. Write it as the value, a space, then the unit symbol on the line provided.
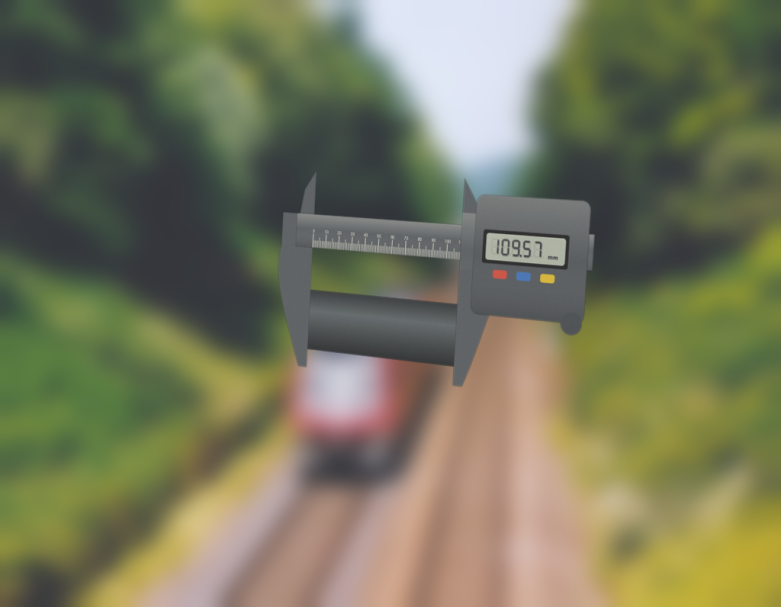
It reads 109.57 mm
